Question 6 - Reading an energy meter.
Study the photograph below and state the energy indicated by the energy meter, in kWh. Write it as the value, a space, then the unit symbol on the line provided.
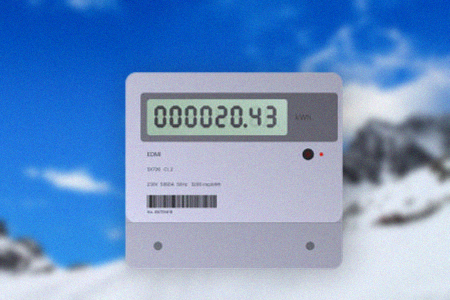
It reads 20.43 kWh
